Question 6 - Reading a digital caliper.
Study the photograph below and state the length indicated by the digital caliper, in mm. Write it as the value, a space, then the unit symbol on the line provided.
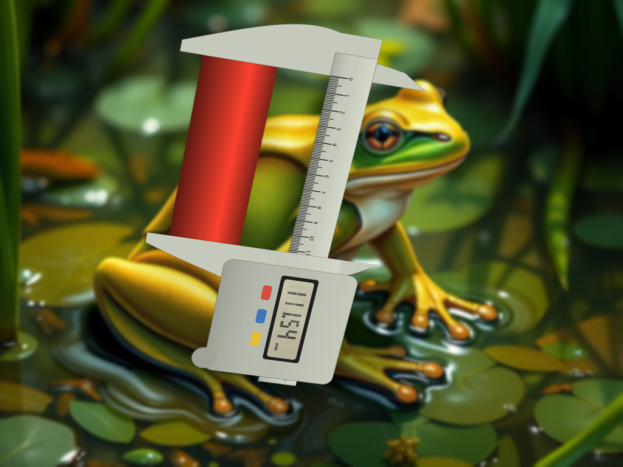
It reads 111.54 mm
